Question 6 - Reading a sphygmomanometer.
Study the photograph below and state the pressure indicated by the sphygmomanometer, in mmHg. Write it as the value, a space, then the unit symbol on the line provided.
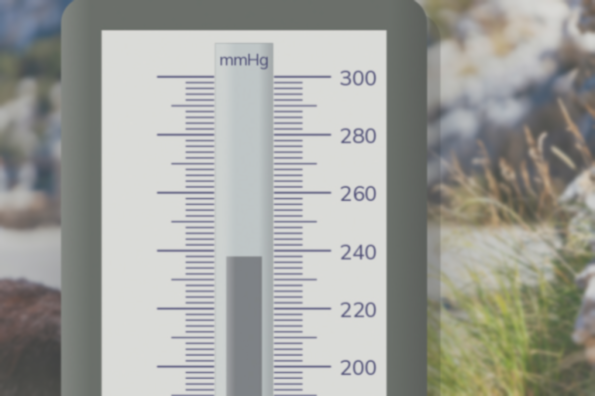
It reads 238 mmHg
